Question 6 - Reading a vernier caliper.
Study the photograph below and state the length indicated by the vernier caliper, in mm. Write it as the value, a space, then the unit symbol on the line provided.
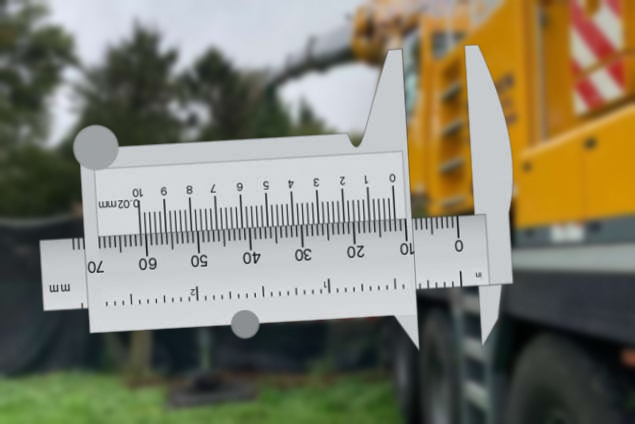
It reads 12.0 mm
